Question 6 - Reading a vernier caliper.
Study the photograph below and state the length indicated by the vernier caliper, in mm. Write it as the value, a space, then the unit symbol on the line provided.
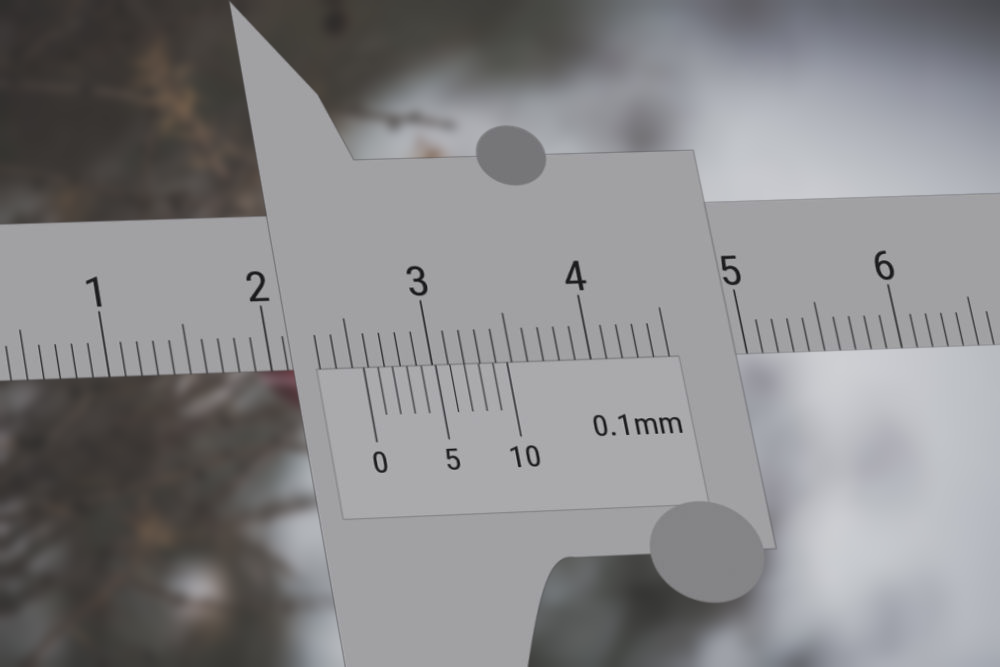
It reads 25.7 mm
